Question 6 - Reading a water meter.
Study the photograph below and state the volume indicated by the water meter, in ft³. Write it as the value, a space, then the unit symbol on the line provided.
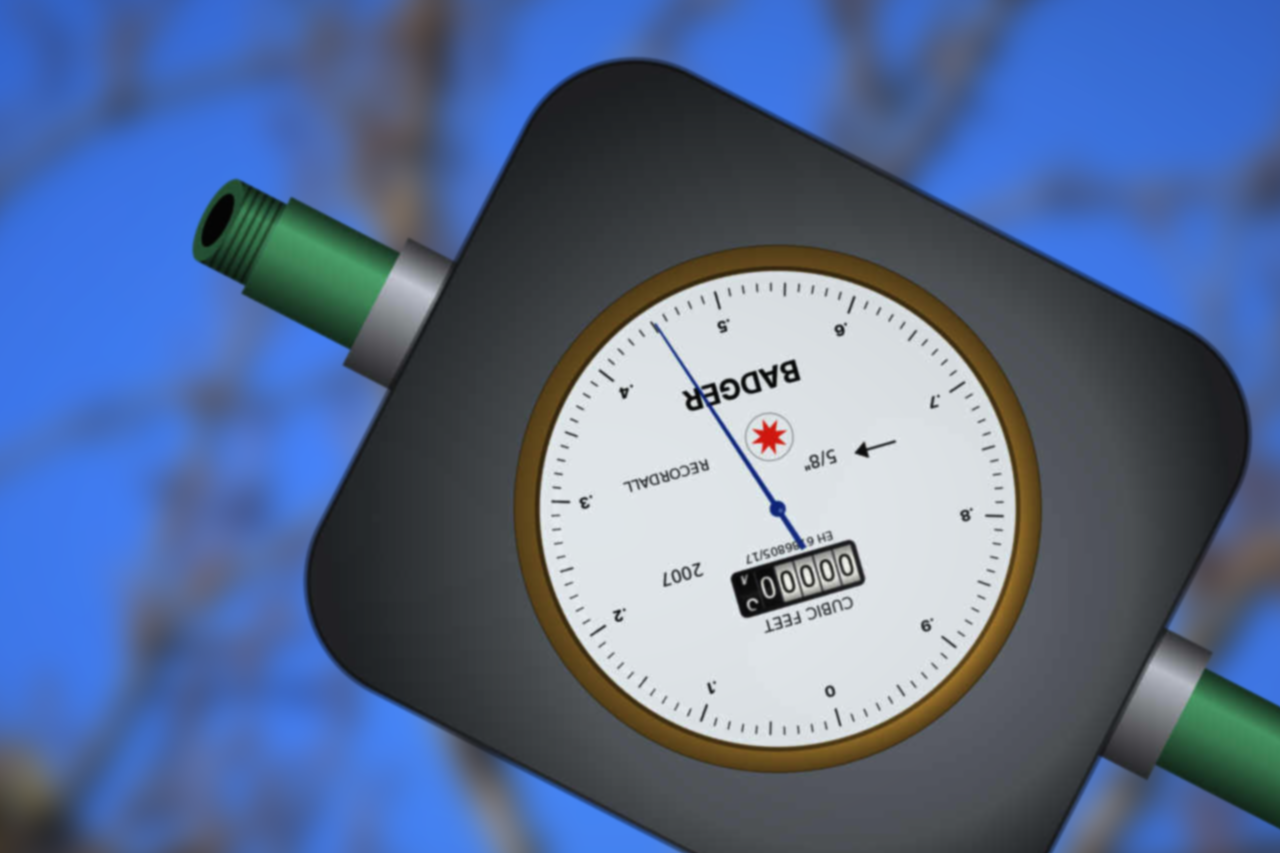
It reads 3.45 ft³
